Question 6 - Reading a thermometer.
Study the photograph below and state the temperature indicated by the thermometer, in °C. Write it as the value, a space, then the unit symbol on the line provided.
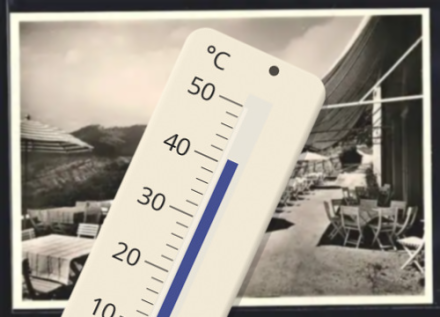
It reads 41 °C
